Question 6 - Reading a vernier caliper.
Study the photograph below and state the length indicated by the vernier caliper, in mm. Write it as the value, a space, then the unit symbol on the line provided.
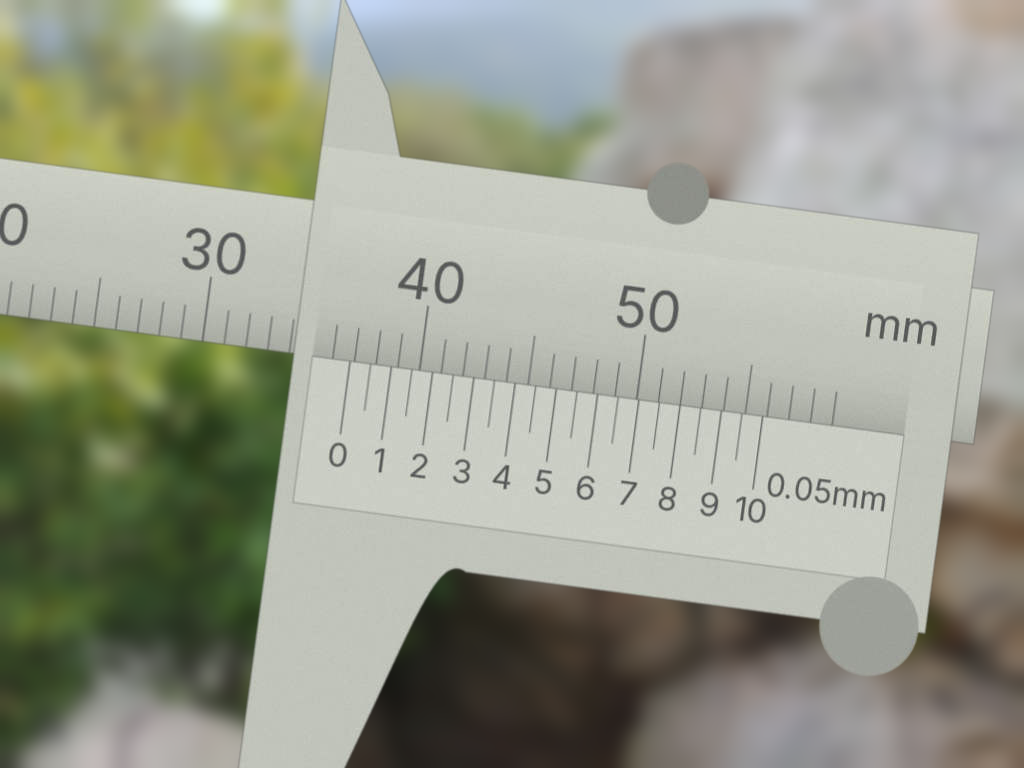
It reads 36.8 mm
